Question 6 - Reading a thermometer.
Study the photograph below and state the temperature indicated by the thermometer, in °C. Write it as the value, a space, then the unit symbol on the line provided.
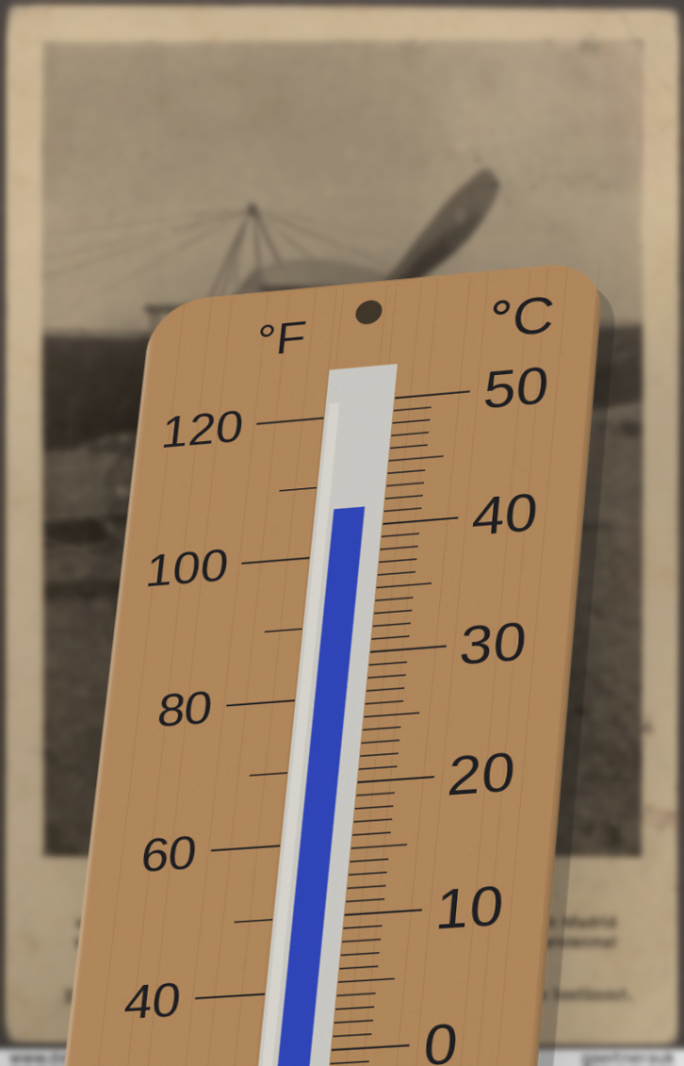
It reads 41.5 °C
